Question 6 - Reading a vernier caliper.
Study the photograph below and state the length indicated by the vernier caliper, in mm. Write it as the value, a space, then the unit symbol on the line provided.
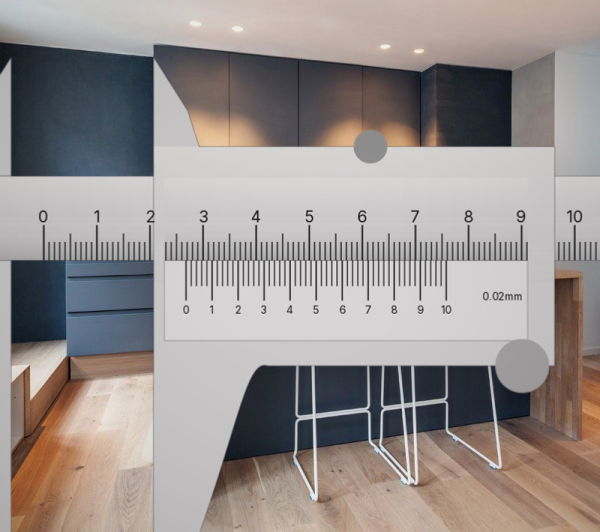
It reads 26.8 mm
